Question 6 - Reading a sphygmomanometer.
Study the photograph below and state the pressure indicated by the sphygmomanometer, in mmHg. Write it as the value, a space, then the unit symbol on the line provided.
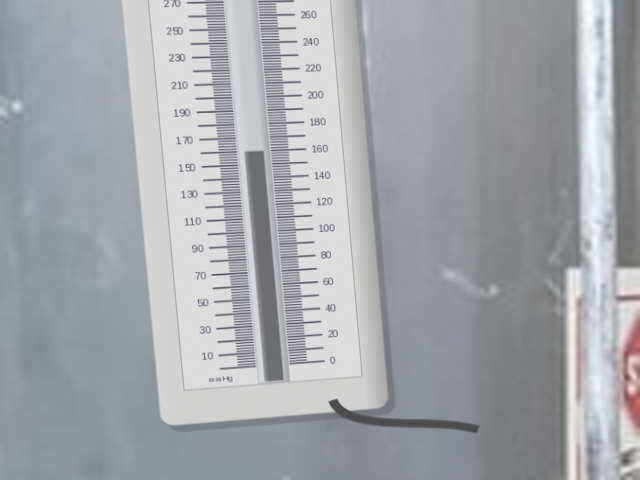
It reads 160 mmHg
